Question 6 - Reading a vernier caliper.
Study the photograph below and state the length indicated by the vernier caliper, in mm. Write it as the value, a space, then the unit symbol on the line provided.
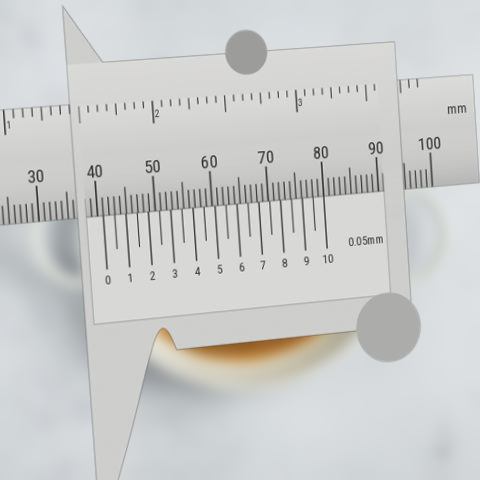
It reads 41.0 mm
